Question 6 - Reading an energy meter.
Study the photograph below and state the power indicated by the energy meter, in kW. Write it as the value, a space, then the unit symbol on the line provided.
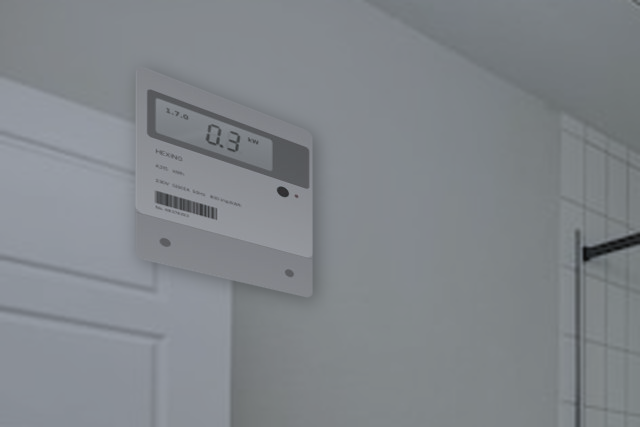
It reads 0.3 kW
